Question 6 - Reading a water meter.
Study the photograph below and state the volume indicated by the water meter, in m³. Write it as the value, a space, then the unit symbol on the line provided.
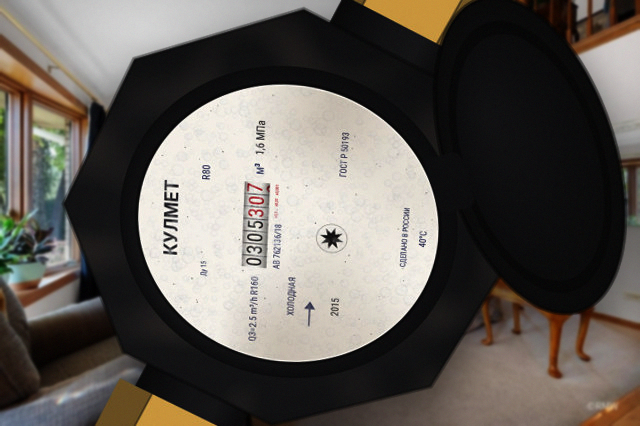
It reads 305.307 m³
